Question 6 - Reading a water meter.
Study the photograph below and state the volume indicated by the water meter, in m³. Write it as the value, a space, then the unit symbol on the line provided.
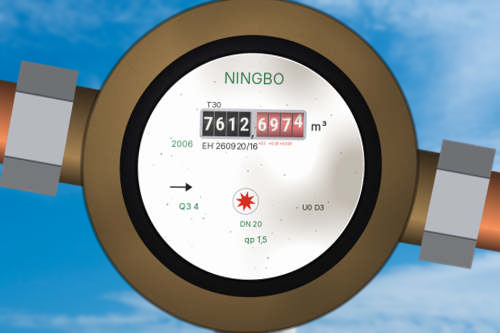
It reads 7612.6974 m³
